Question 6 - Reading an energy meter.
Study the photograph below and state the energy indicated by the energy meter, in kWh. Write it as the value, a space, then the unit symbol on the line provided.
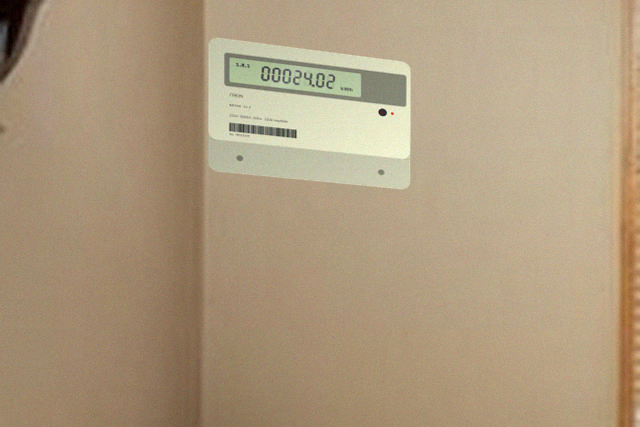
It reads 24.02 kWh
